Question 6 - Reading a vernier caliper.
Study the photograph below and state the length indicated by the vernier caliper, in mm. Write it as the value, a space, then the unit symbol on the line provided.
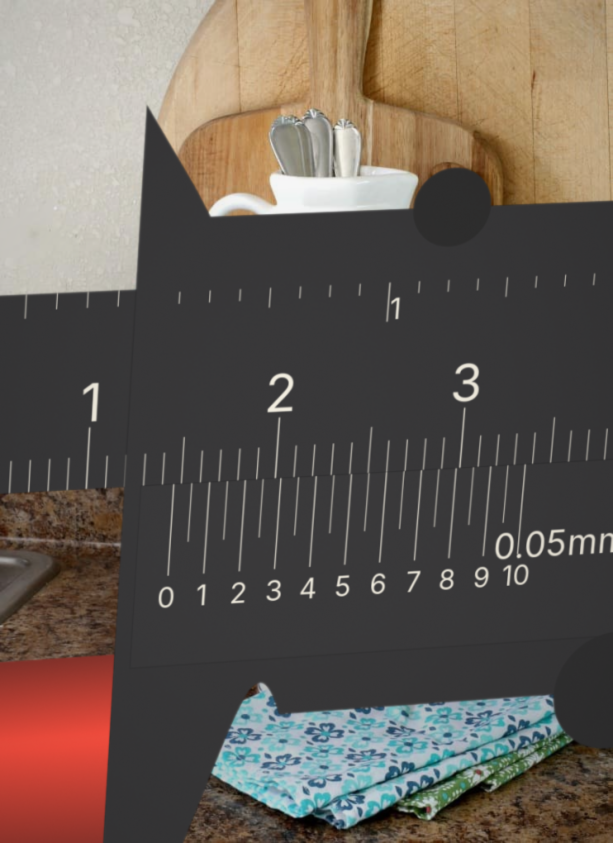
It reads 14.6 mm
